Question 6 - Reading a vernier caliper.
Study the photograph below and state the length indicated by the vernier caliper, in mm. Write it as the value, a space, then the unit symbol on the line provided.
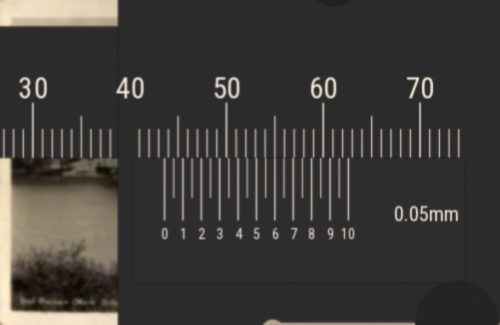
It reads 43.6 mm
